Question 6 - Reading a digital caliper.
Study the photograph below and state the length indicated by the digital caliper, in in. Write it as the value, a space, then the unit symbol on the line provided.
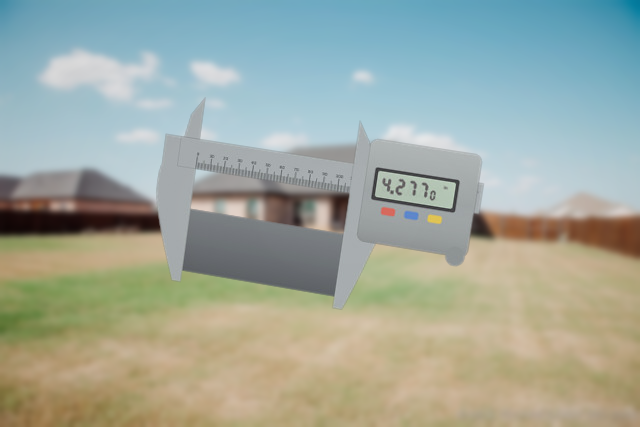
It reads 4.2770 in
